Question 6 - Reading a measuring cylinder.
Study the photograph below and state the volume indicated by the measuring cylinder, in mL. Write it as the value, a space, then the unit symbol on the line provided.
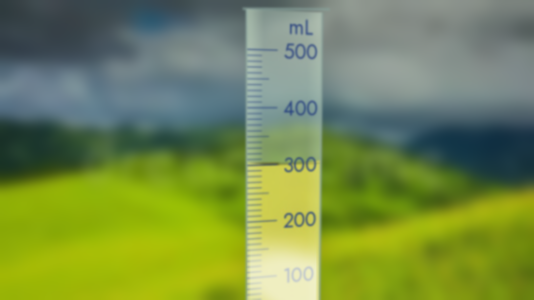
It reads 300 mL
